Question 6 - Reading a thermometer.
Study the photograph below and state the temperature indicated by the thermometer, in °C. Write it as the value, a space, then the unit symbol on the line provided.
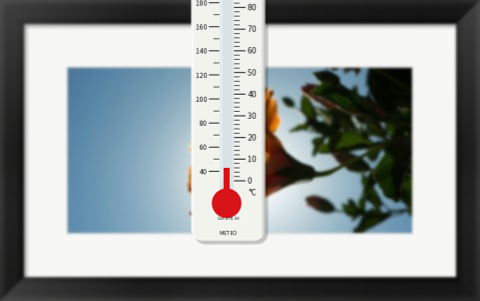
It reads 6 °C
